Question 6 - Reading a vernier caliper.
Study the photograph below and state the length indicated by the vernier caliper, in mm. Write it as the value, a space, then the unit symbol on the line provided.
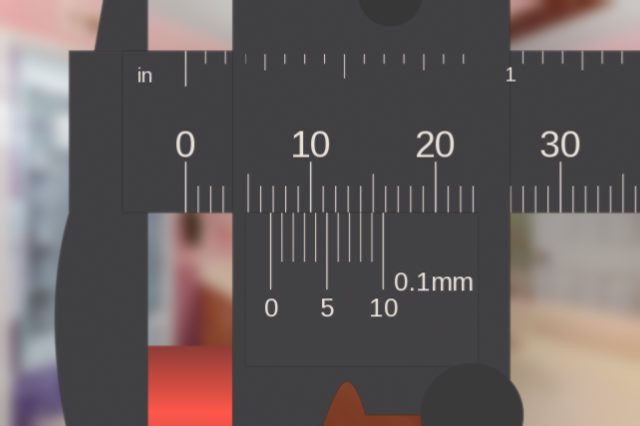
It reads 6.8 mm
